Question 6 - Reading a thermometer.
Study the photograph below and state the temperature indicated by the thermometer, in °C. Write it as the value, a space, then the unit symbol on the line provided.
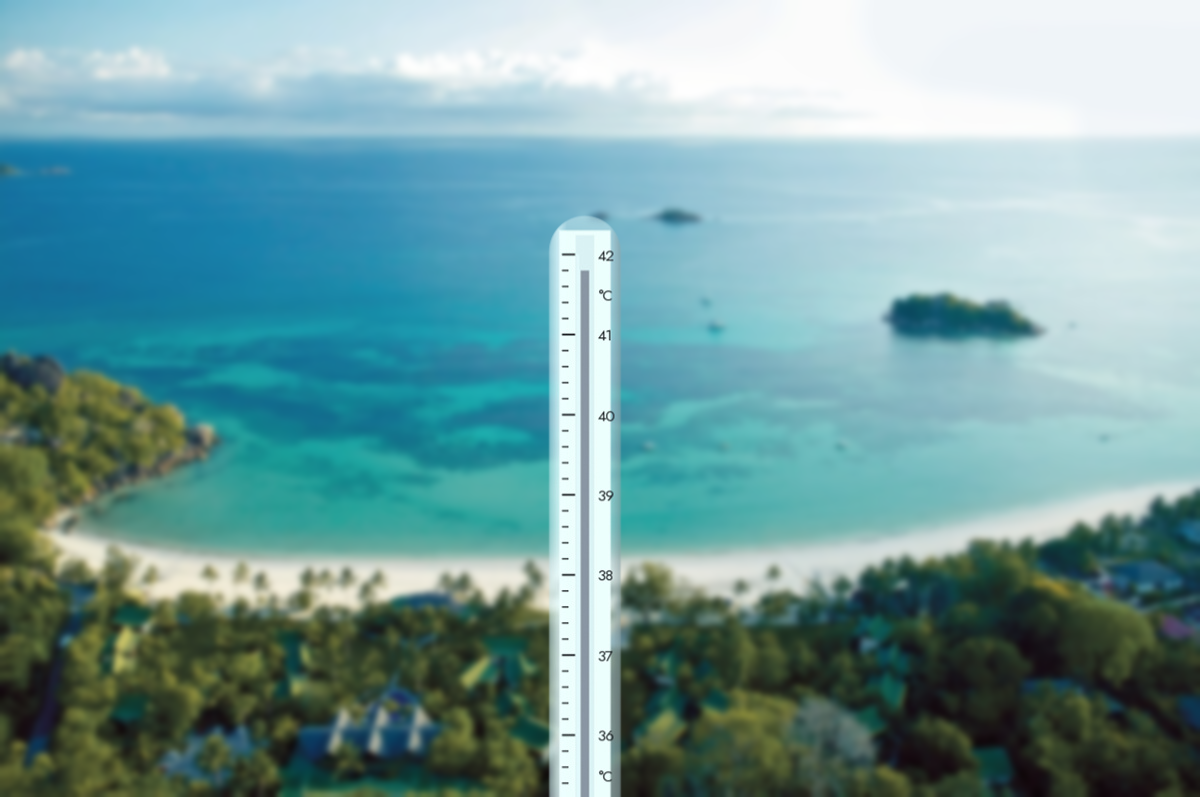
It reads 41.8 °C
